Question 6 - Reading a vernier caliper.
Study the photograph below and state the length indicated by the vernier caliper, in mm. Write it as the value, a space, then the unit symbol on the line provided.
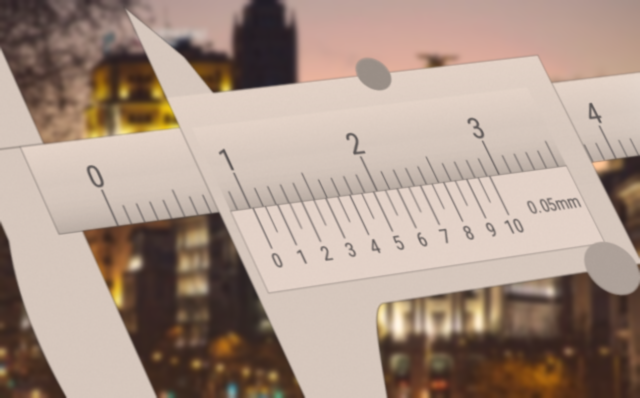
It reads 10.2 mm
